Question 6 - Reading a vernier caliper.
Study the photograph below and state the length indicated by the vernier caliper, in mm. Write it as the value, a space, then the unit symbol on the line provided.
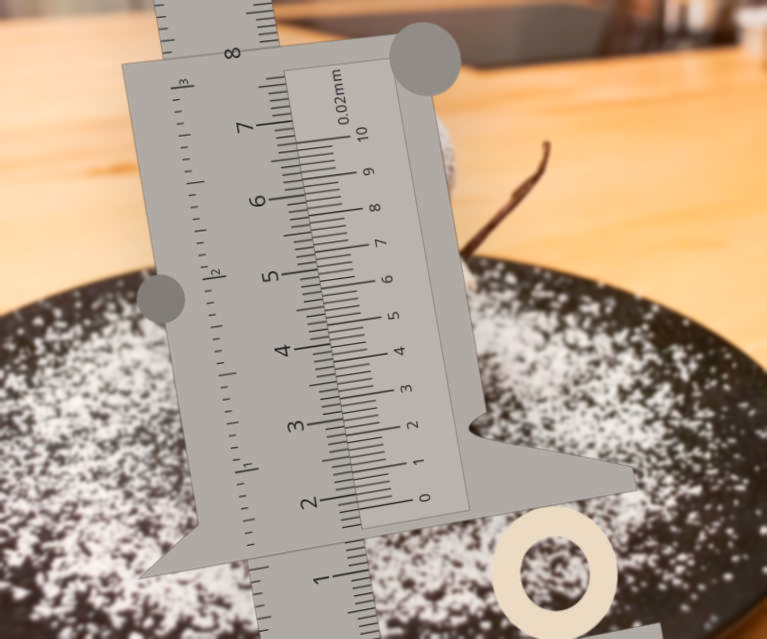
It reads 18.0 mm
